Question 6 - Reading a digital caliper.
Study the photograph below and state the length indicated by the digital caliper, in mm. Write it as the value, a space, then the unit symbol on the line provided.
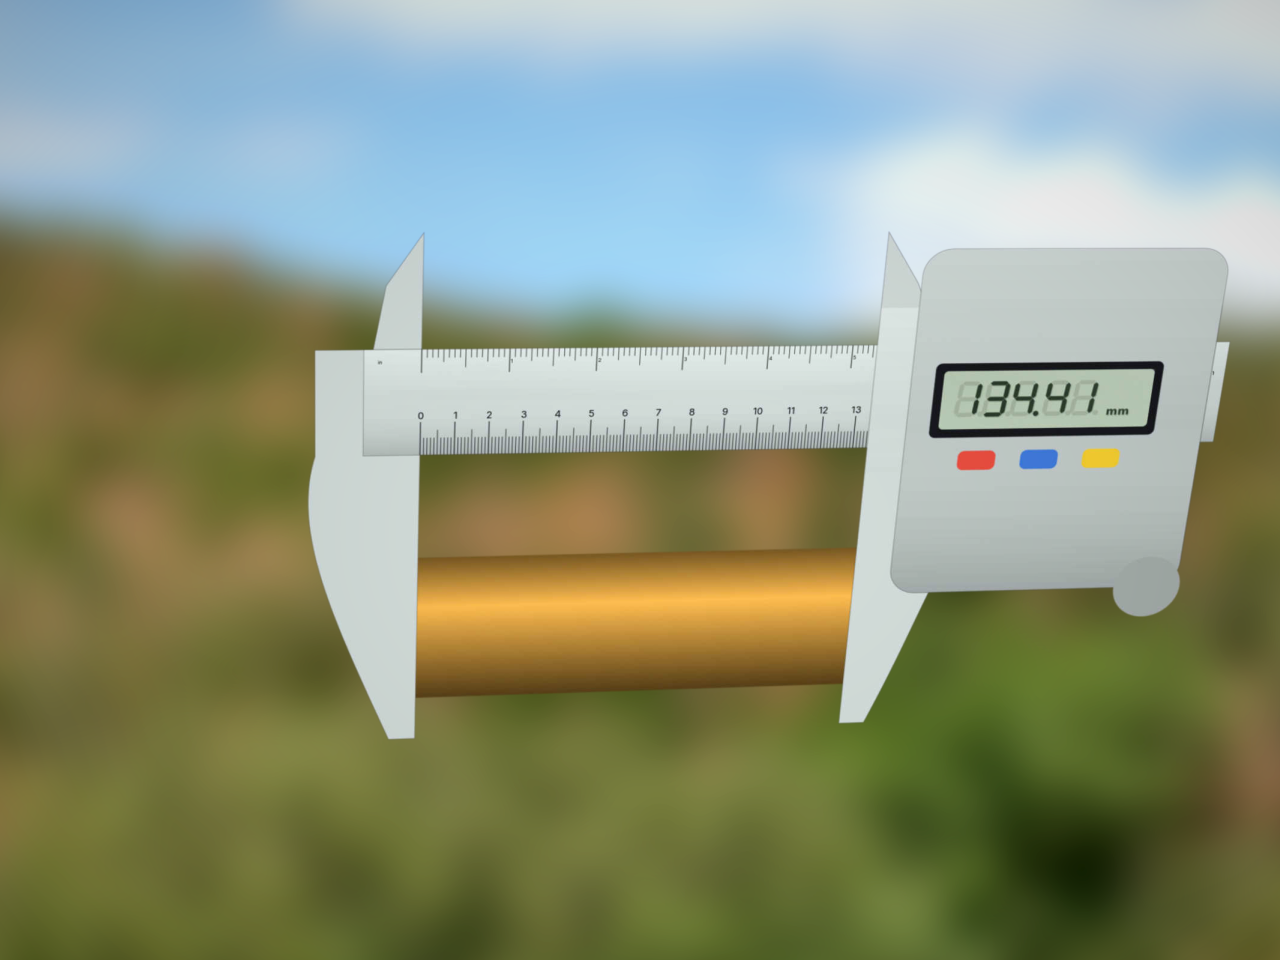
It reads 134.41 mm
